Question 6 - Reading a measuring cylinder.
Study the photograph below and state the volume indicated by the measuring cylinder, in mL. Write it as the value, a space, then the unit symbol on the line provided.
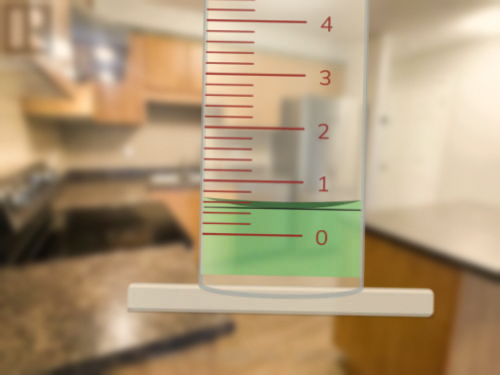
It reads 0.5 mL
